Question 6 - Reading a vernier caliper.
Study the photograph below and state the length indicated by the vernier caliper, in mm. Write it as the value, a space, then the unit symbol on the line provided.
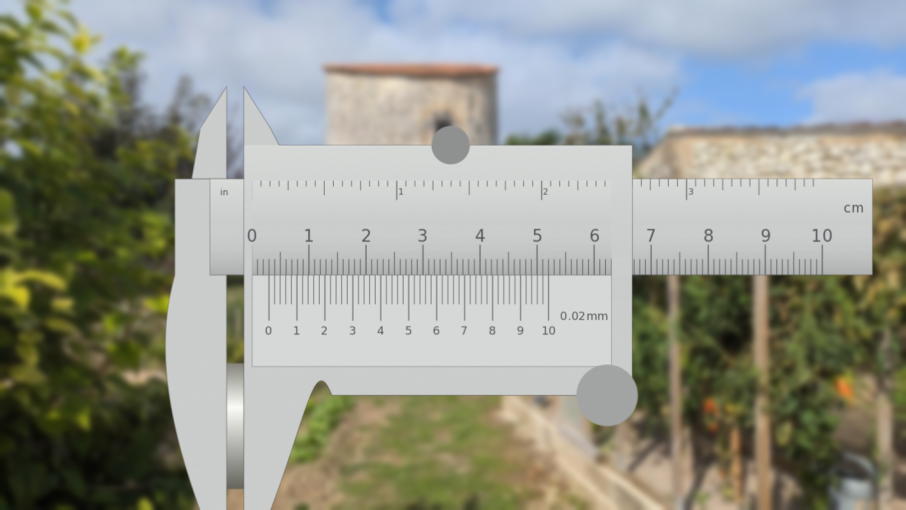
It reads 3.0 mm
